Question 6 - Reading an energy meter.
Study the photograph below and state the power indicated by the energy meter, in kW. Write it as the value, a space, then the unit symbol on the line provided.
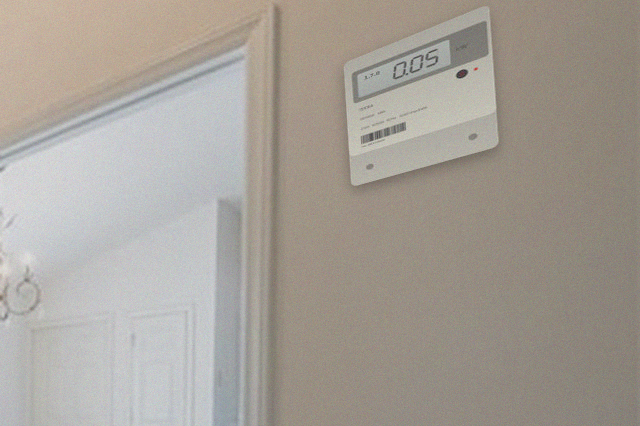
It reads 0.05 kW
